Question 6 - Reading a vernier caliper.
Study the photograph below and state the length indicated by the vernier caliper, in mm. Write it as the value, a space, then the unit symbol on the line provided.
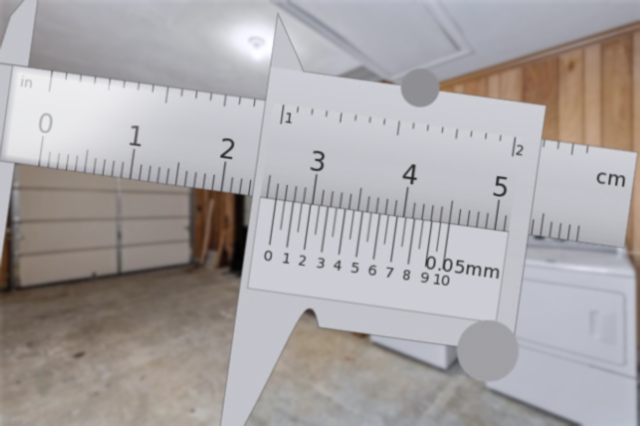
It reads 26.0 mm
